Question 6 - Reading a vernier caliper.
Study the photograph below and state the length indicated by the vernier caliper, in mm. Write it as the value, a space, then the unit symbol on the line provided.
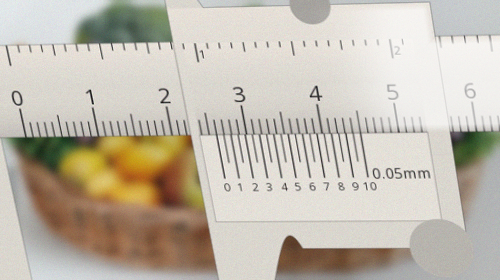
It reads 26.0 mm
